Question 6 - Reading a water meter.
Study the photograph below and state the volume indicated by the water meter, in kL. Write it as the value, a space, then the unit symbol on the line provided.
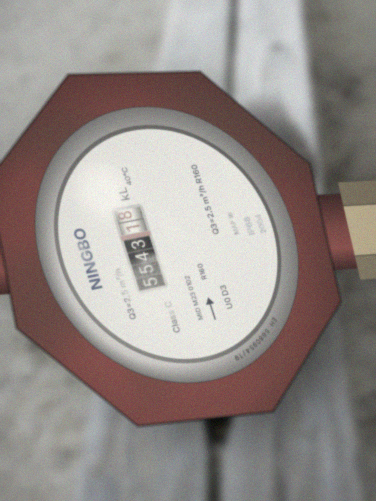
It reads 5543.18 kL
